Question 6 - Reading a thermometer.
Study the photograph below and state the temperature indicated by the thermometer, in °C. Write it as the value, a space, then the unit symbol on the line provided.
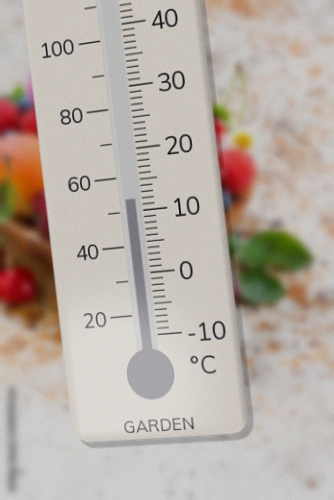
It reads 12 °C
